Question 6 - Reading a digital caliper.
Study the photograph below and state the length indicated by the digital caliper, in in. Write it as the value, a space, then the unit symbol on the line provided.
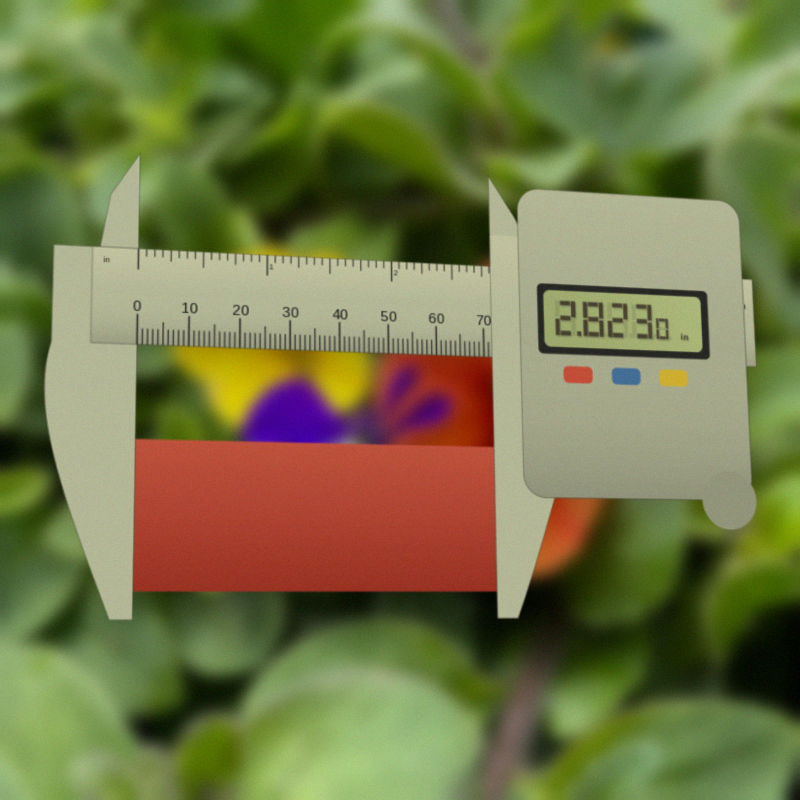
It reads 2.8230 in
